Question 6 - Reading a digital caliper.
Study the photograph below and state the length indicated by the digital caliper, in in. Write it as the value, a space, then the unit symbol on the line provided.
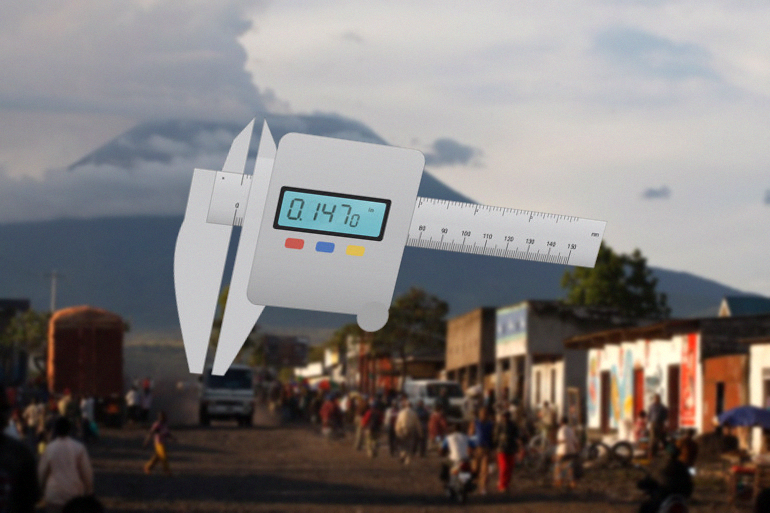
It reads 0.1470 in
